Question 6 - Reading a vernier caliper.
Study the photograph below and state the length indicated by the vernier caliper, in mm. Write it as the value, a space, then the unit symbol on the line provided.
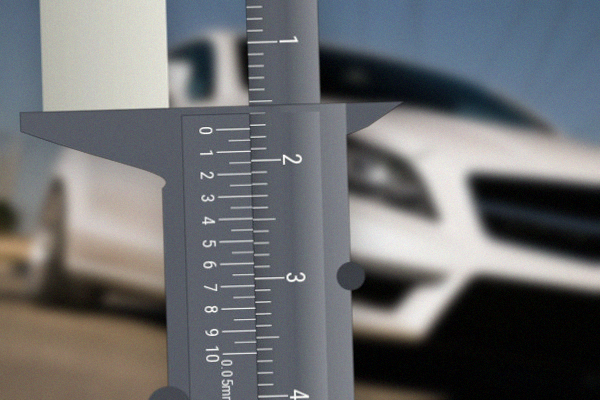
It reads 17.3 mm
